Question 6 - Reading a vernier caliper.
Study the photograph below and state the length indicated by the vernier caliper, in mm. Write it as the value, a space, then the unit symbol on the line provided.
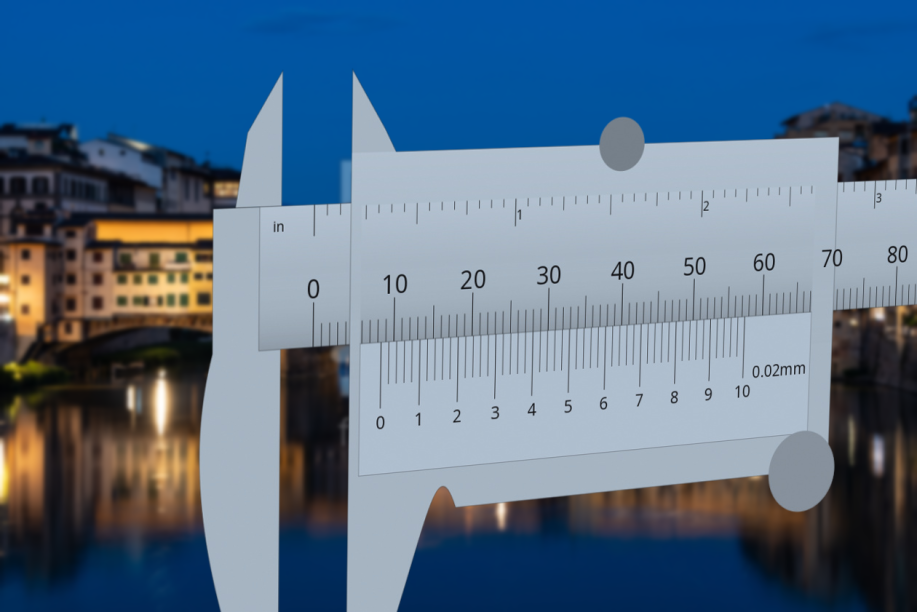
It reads 8.4 mm
